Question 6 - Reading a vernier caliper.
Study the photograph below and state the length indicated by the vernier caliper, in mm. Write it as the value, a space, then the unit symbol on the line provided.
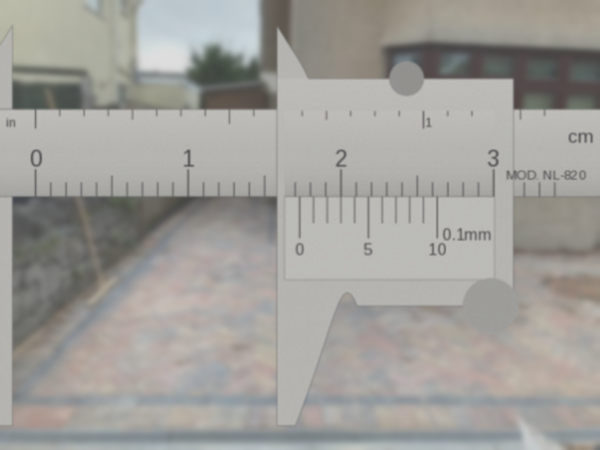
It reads 17.3 mm
